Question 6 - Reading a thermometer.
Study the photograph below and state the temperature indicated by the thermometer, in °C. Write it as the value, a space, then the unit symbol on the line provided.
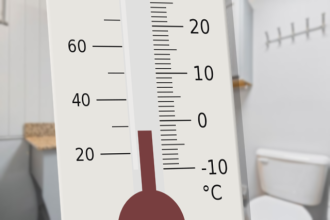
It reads -2 °C
